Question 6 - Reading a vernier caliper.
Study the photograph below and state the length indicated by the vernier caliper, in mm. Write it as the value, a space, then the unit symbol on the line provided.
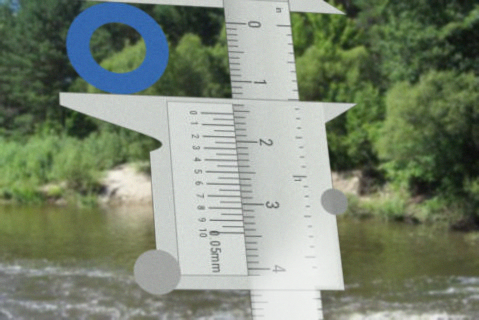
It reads 15.5 mm
